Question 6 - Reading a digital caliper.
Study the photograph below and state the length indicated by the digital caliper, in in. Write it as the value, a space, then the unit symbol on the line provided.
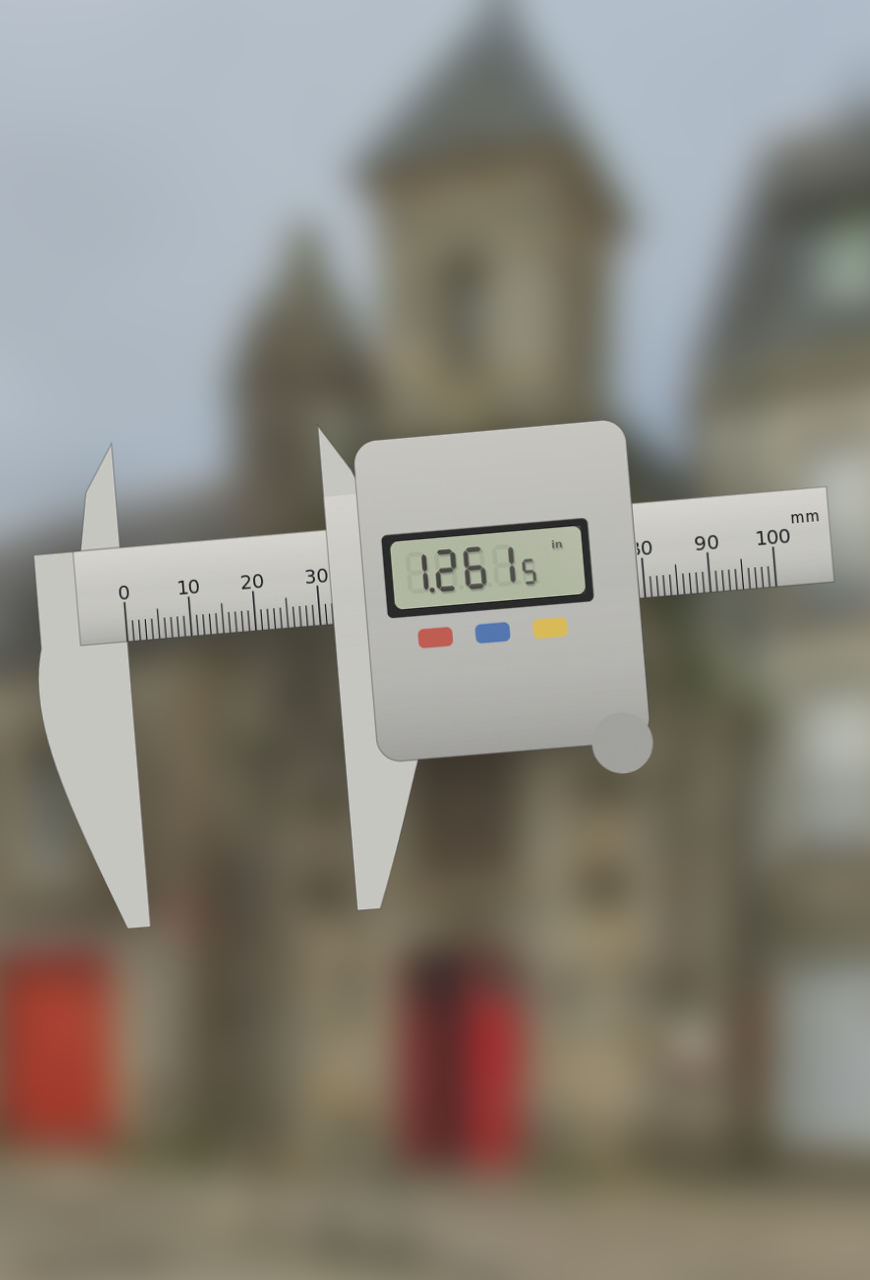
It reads 1.2615 in
